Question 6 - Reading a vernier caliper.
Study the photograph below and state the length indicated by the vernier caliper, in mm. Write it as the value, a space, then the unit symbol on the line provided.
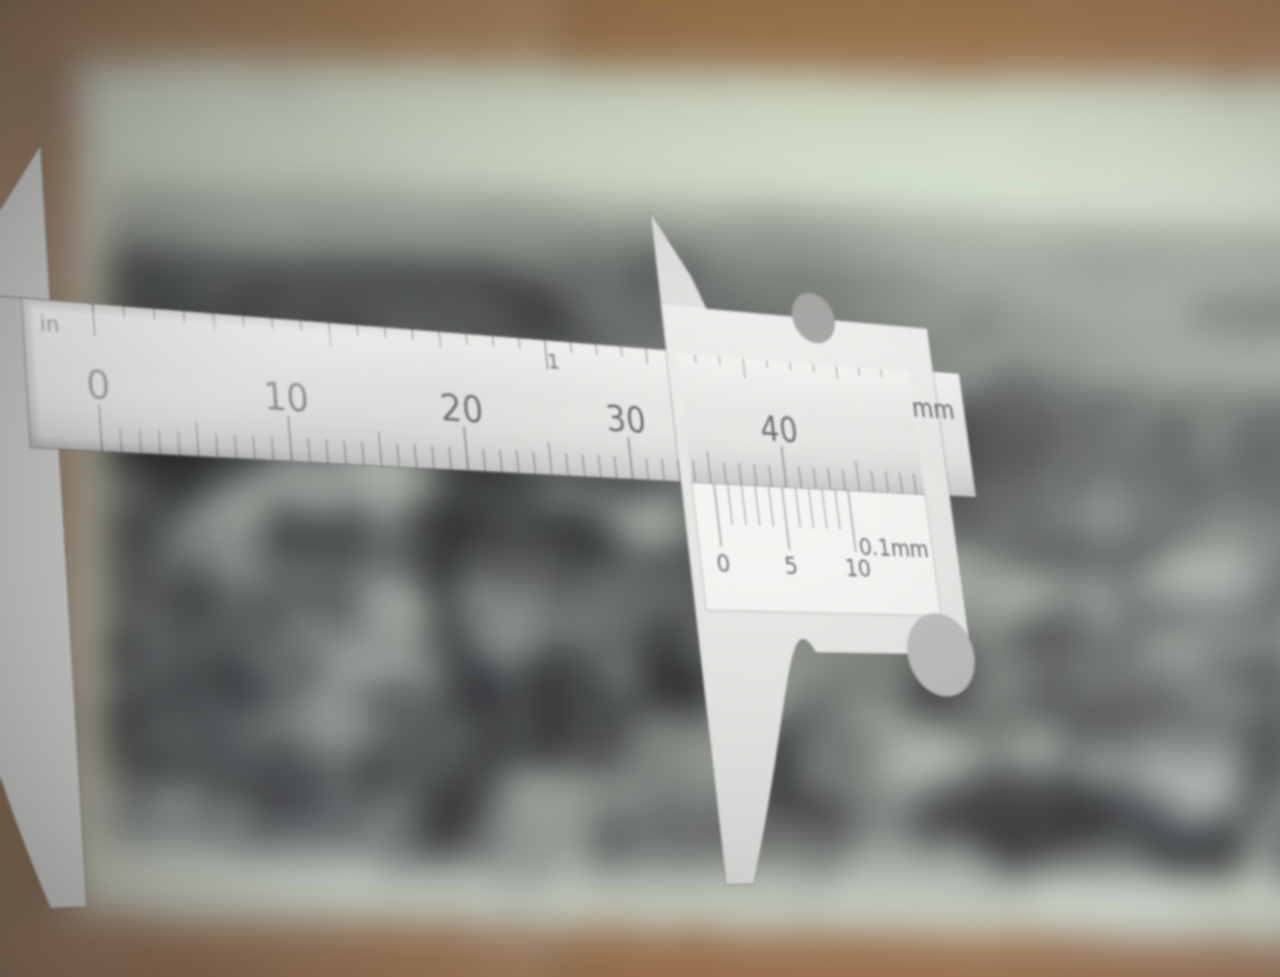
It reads 35.2 mm
